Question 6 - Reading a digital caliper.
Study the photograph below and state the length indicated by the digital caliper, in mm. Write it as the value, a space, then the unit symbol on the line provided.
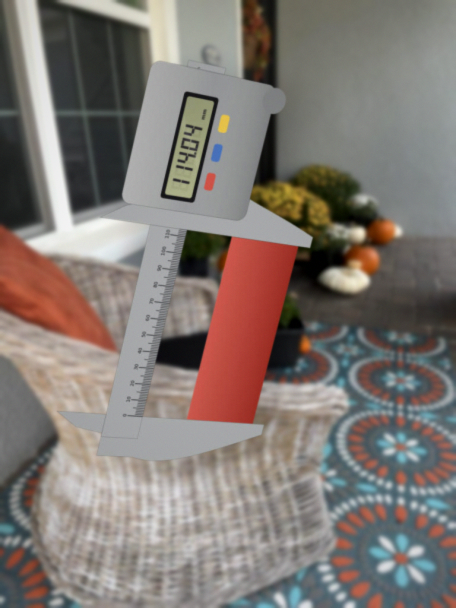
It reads 114.04 mm
